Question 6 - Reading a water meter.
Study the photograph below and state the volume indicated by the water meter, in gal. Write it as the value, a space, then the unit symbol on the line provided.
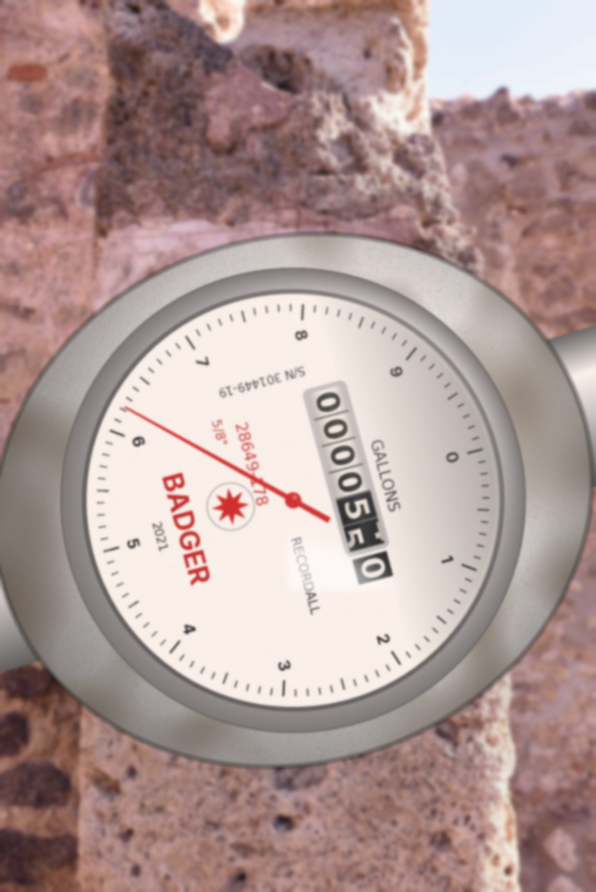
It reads 546.2 gal
